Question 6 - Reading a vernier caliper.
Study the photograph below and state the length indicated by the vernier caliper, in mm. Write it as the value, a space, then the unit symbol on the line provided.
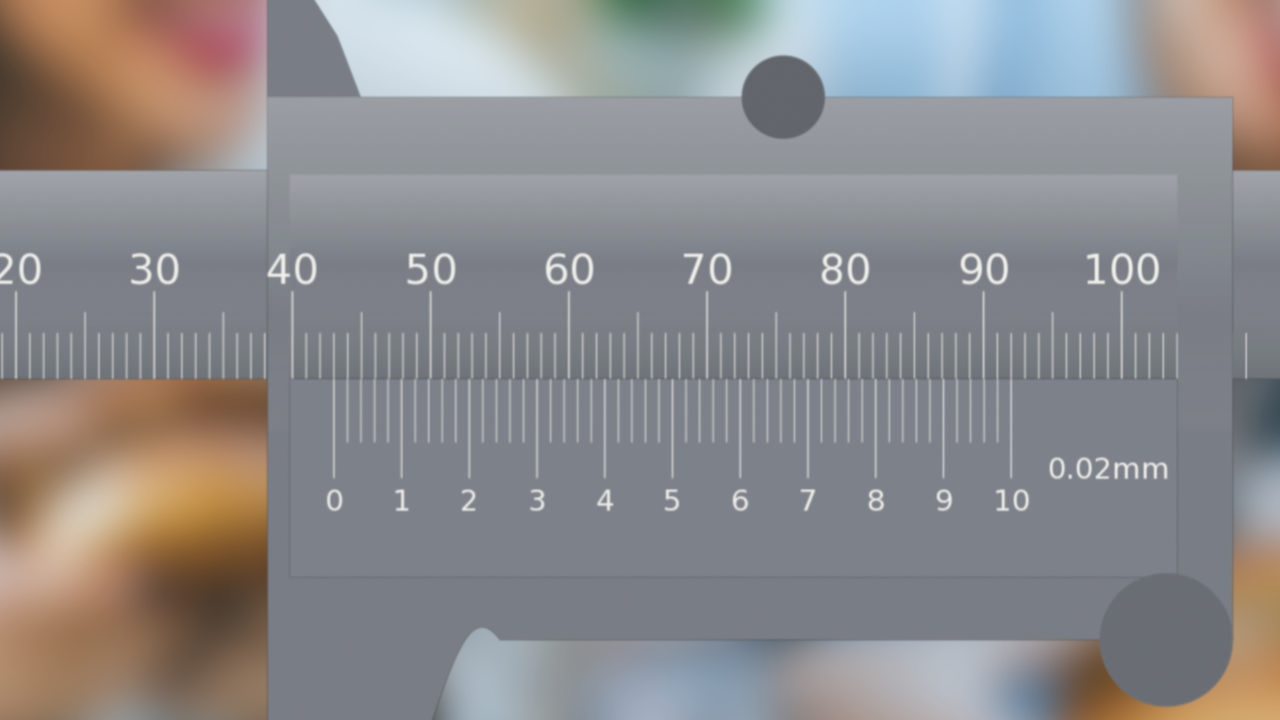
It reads 43.0 mm
